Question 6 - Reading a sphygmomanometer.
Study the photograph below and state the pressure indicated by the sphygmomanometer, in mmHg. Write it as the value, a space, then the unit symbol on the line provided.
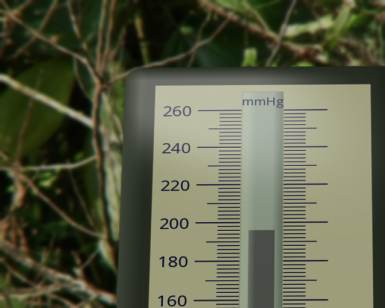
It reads 196 mmHg
